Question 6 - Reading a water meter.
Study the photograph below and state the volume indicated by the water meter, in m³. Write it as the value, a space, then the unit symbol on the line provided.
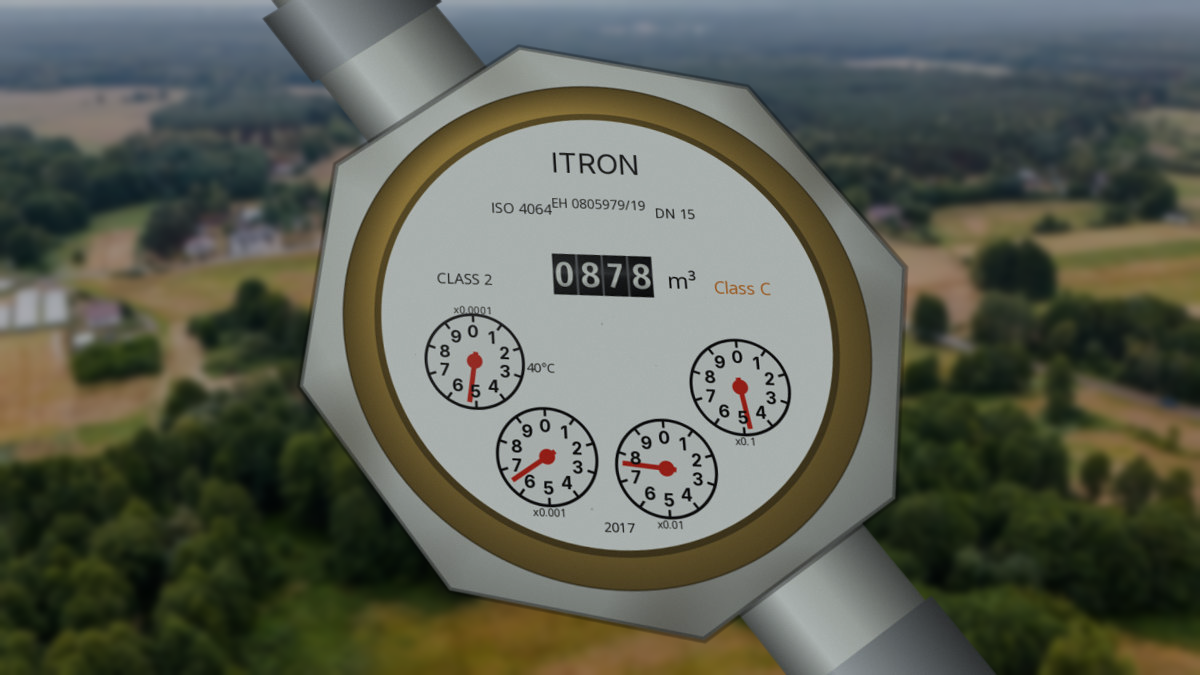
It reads 878.4765 m³
